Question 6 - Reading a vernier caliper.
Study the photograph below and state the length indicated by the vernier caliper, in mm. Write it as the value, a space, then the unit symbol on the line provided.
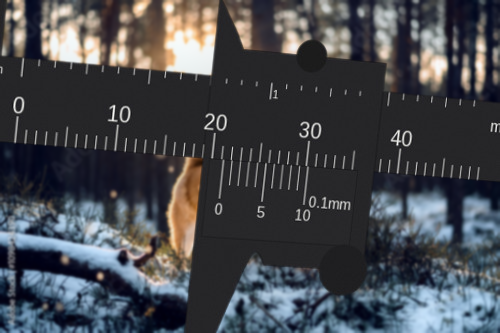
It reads 21.2 mm
